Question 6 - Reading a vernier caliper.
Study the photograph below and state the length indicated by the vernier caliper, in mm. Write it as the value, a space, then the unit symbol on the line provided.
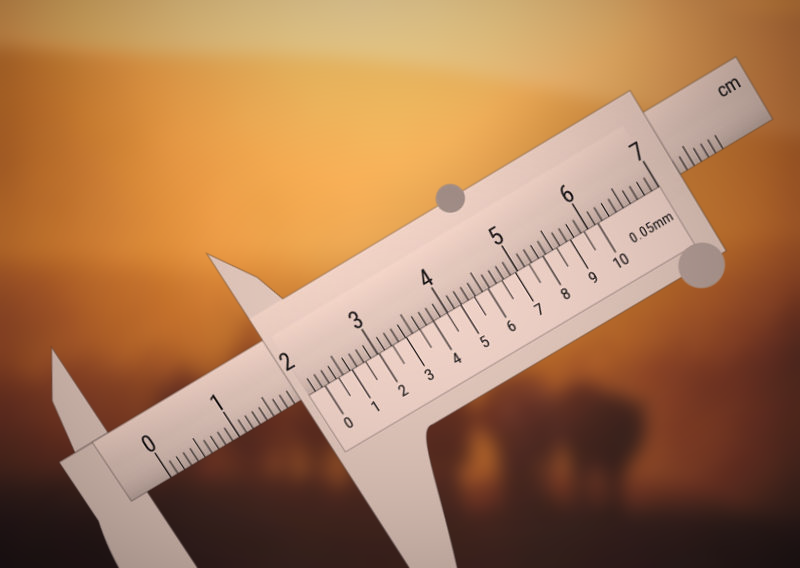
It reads 22.4 mm
